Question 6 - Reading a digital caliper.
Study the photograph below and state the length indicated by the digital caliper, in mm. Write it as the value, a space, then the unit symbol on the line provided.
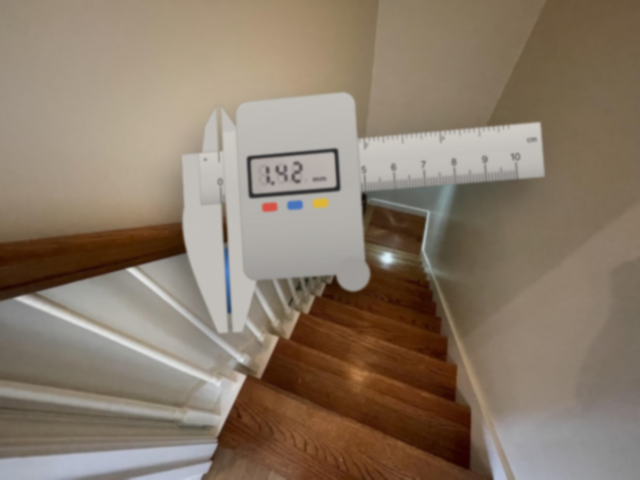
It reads 1.42 mm
